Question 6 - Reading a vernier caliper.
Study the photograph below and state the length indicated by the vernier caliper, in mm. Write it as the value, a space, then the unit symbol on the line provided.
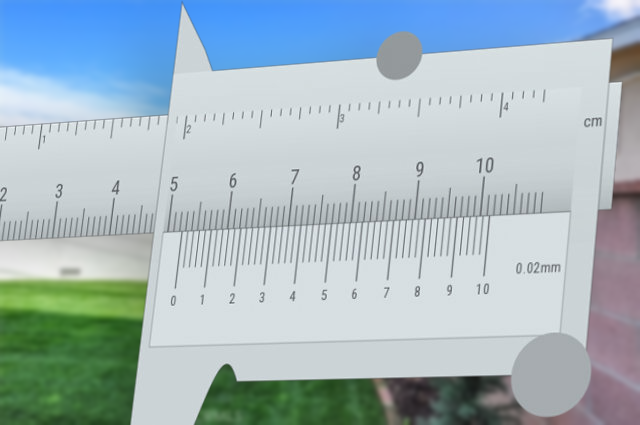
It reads 52.4 mm
